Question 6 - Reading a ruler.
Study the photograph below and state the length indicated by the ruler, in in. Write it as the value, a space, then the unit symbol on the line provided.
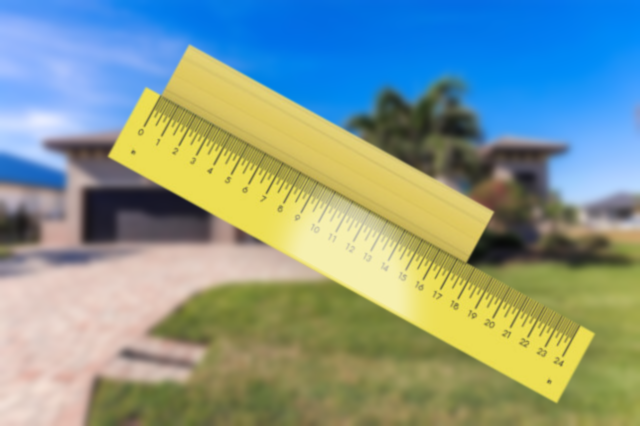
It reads 17.5 in
